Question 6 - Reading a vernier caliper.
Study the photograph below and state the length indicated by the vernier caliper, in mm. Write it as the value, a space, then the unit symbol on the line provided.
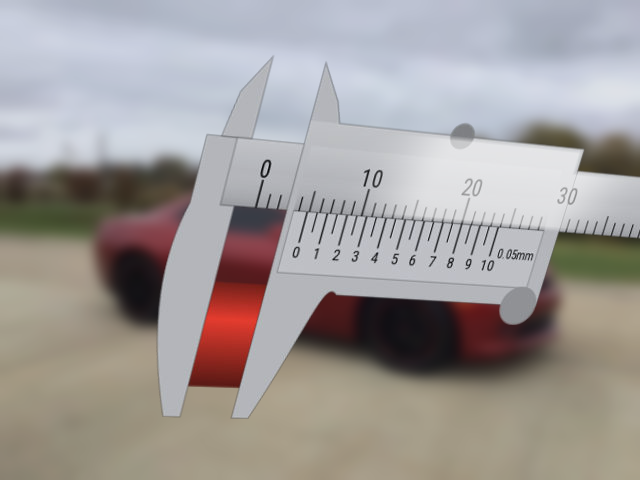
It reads 4.8 mm
